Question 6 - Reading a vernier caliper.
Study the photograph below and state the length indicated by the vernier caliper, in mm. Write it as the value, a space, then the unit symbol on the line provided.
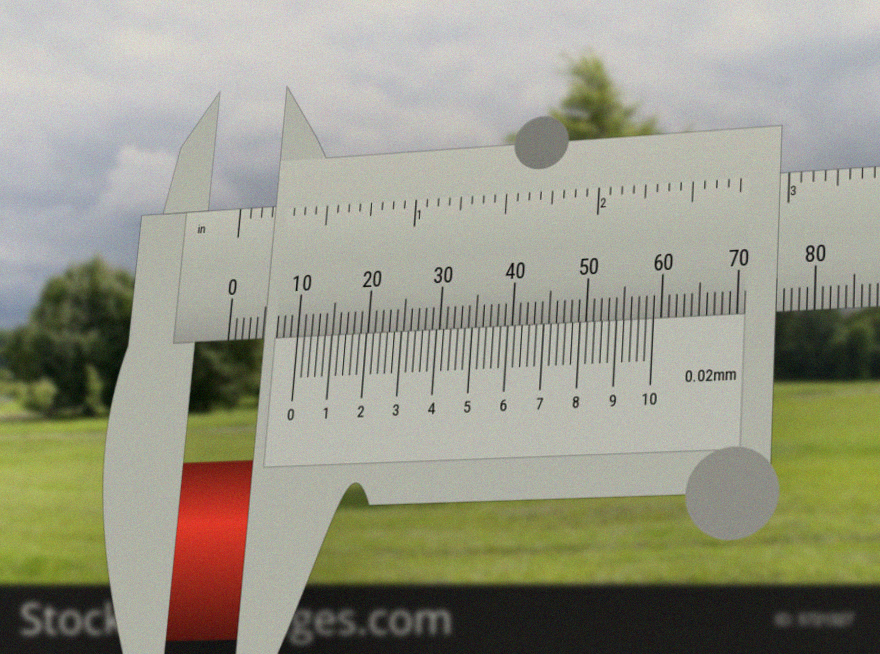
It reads 10.0 mm
